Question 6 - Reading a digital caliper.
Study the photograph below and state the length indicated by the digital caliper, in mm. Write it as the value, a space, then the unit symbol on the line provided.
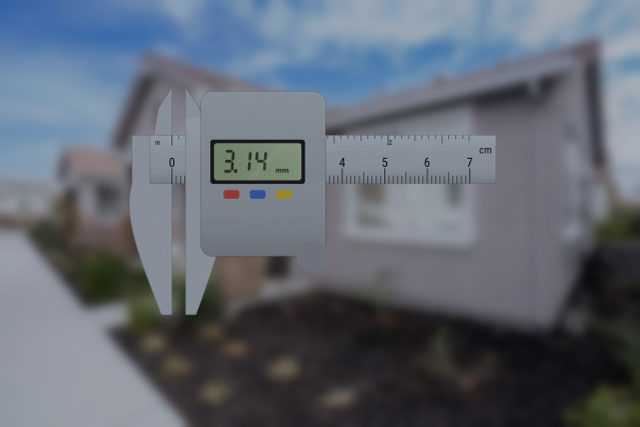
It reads 3.14 mm
